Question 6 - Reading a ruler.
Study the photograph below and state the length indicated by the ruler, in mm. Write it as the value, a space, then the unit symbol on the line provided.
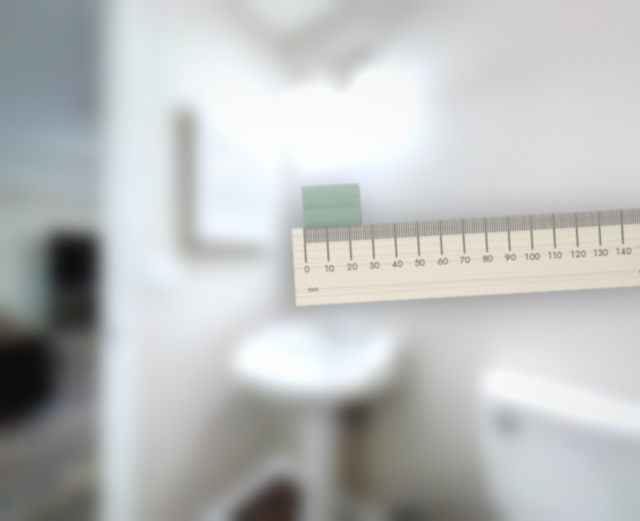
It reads 25 mm
